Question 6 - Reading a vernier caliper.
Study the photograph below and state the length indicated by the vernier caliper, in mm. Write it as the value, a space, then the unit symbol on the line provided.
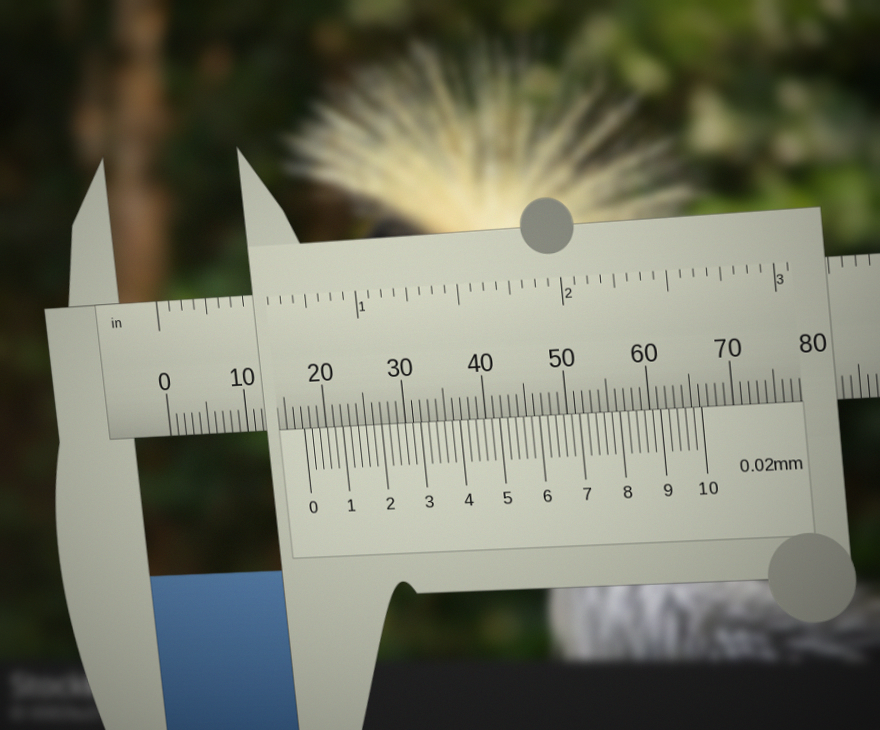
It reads 17.2 mm
